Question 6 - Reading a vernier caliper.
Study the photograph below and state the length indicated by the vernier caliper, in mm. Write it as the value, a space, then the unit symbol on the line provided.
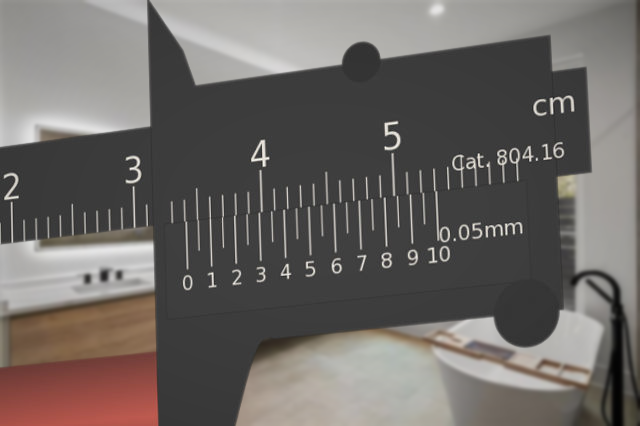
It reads 34.1 mm
